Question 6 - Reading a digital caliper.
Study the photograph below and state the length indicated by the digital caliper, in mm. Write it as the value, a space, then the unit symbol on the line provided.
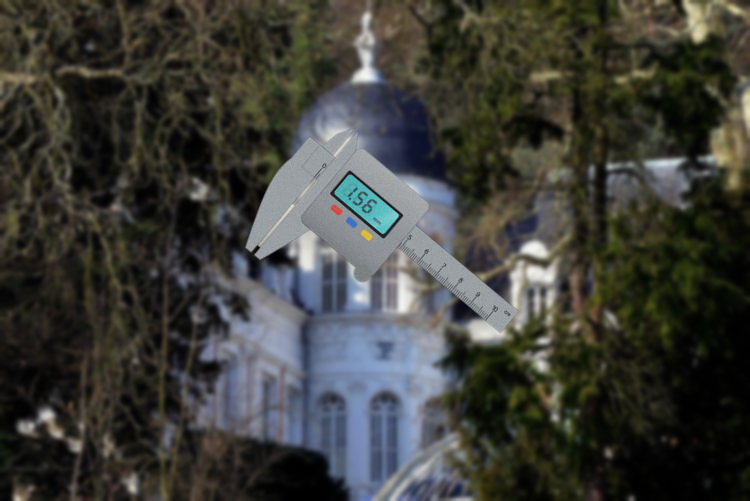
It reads 1.56 mm
